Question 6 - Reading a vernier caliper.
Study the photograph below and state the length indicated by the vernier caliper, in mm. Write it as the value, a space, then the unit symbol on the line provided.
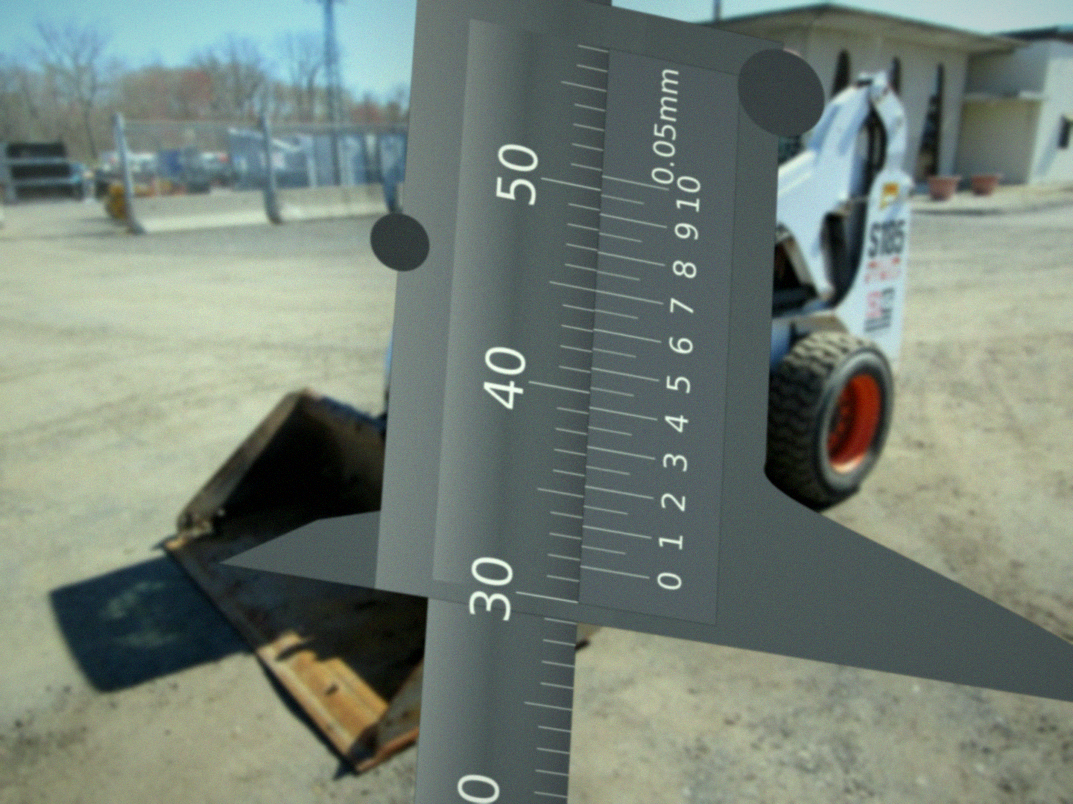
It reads 31.7 mm
